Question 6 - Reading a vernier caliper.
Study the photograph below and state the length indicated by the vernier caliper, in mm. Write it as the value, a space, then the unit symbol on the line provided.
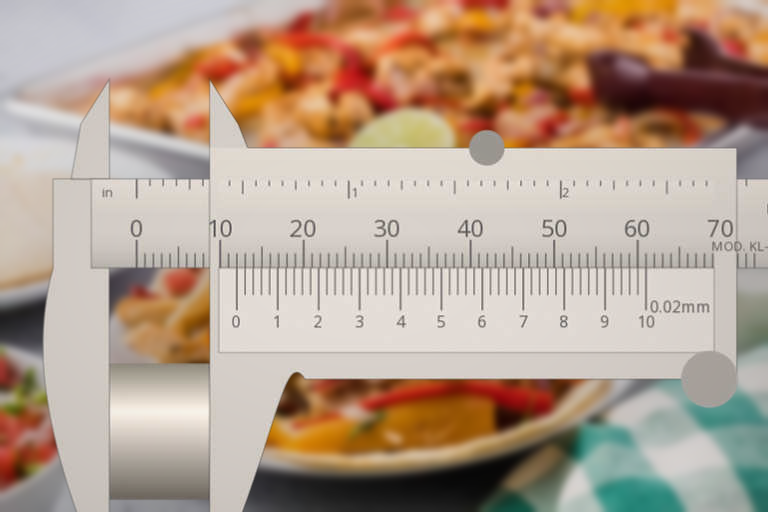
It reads 12.0 mm
